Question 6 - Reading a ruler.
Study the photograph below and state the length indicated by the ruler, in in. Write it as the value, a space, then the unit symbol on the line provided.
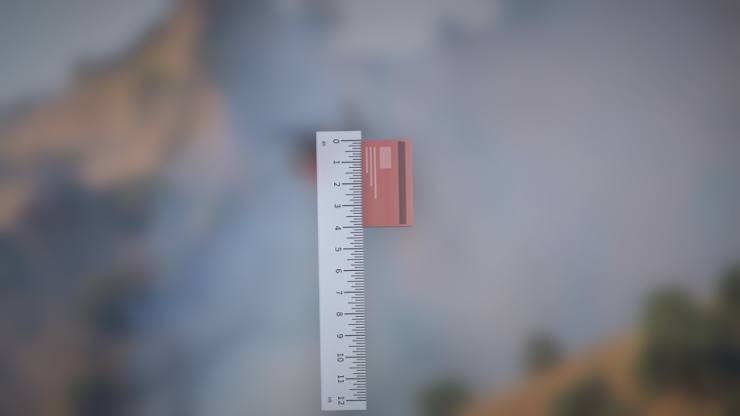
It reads 4 in
